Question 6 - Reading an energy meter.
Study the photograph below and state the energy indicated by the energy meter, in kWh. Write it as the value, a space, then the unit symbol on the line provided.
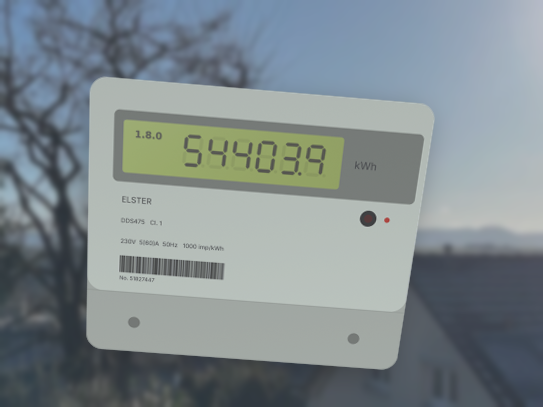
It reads 54403.9 kWh
